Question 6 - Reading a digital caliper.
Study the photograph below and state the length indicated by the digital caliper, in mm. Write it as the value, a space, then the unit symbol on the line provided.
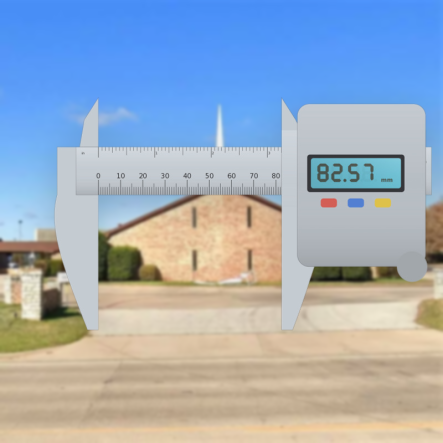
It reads 82.57 mm
